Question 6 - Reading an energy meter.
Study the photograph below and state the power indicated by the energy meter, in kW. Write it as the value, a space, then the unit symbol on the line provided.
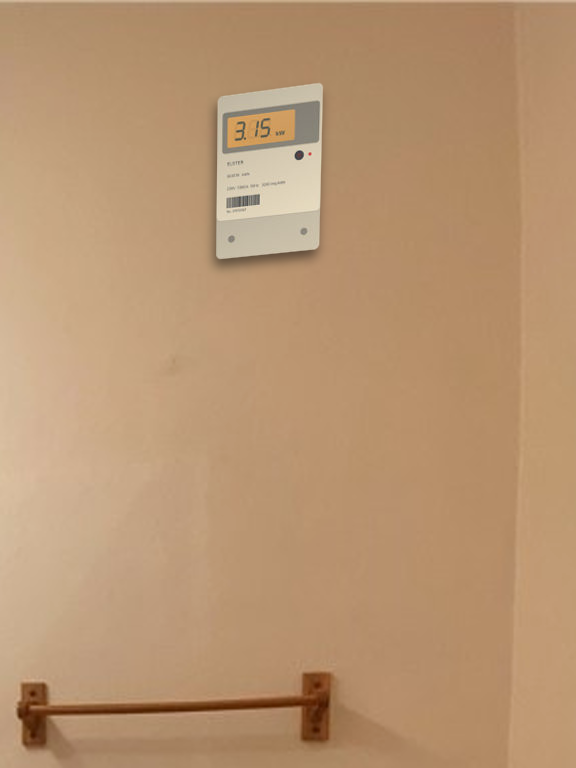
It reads 3.15 kW
